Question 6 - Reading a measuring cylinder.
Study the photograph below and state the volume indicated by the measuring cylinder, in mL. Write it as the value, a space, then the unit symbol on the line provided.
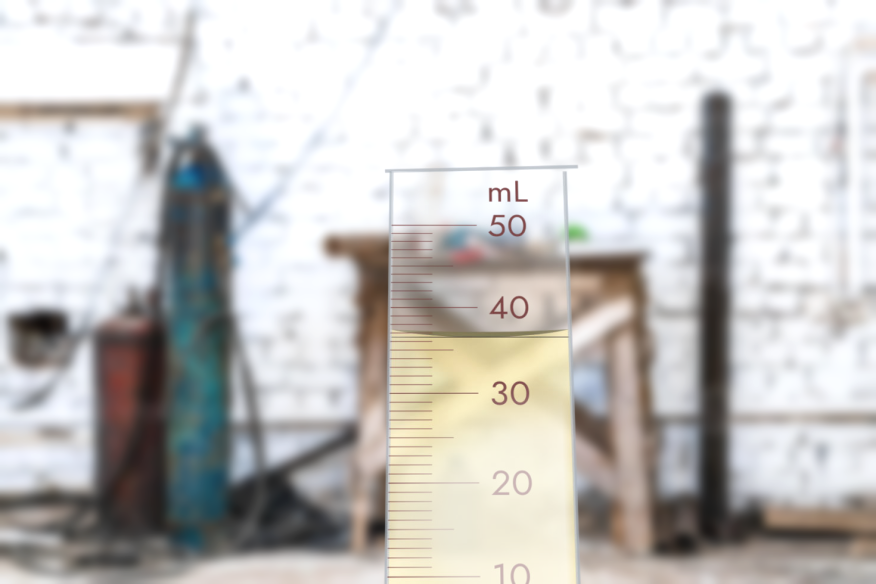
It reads 36.5 mL
